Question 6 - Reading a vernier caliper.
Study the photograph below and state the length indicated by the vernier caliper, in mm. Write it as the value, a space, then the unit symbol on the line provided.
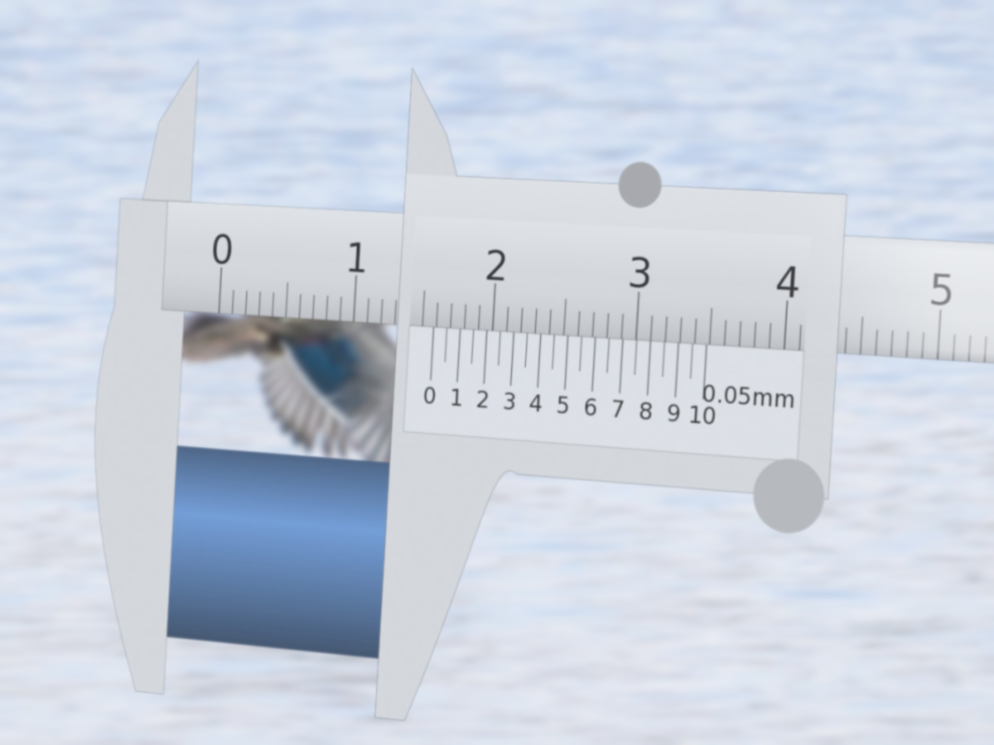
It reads 15.8 mm
